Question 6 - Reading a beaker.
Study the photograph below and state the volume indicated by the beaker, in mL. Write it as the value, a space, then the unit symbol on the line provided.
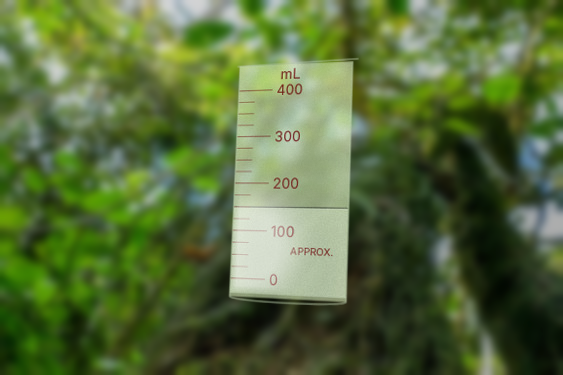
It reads 150 mL
